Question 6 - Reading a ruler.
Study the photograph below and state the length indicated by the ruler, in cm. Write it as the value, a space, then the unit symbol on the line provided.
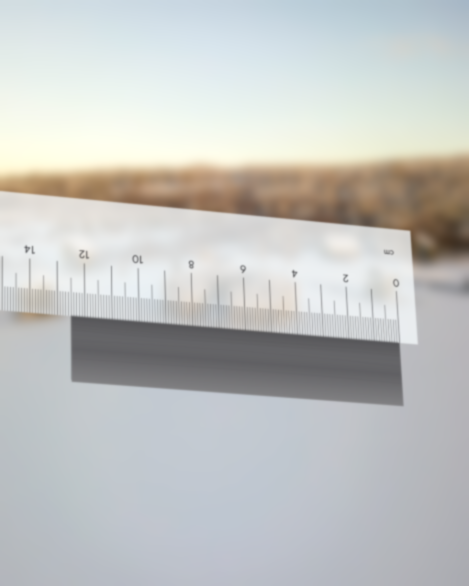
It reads 12.5 cm
